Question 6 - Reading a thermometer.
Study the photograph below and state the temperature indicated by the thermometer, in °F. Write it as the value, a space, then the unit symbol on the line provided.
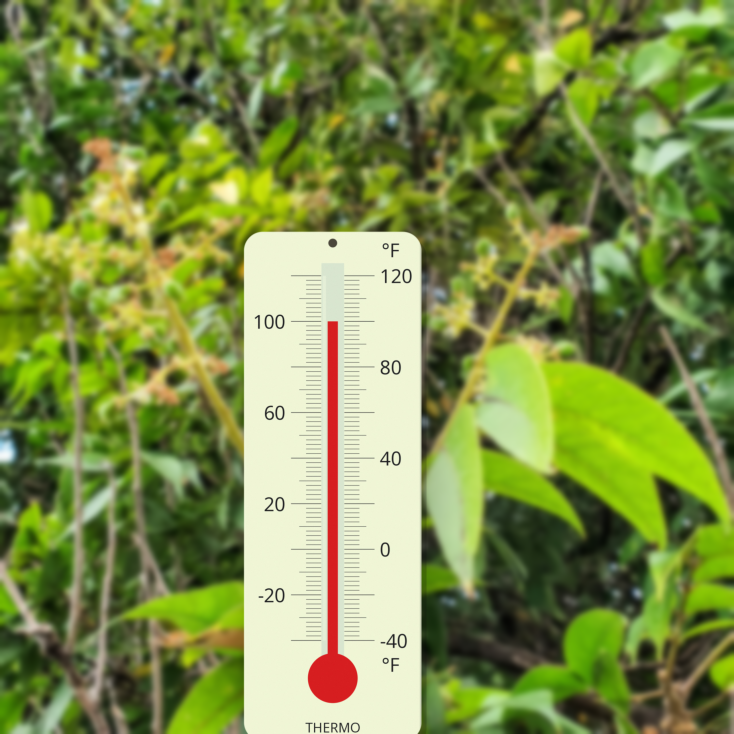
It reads 100 °F
